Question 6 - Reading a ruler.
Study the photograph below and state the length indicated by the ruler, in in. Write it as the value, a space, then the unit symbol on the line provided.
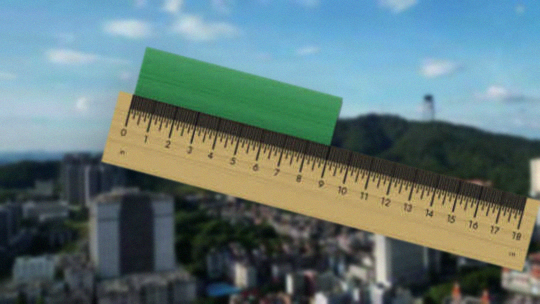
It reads 9 in
